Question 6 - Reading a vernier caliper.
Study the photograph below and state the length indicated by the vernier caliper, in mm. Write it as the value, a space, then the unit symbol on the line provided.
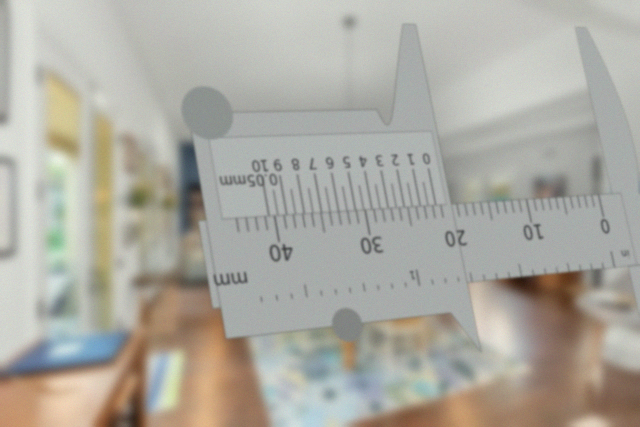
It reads 21.6 mm
